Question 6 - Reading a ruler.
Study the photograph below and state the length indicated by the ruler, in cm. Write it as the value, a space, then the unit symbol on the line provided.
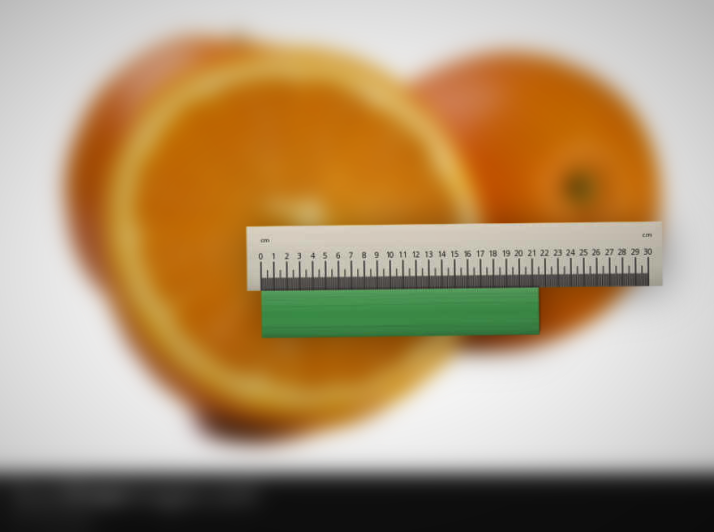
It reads 21.5 cm
